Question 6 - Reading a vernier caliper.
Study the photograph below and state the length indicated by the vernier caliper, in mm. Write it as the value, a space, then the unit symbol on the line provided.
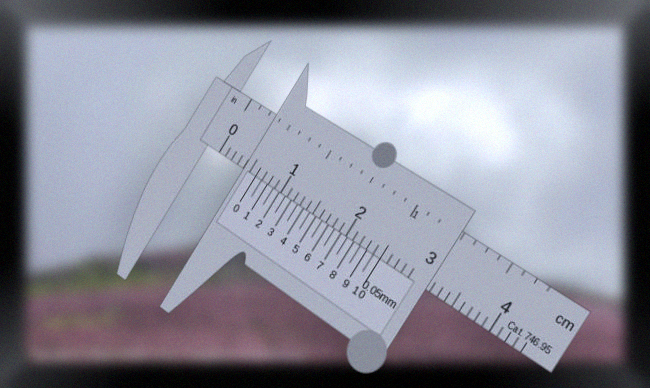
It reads 6.0 mm
